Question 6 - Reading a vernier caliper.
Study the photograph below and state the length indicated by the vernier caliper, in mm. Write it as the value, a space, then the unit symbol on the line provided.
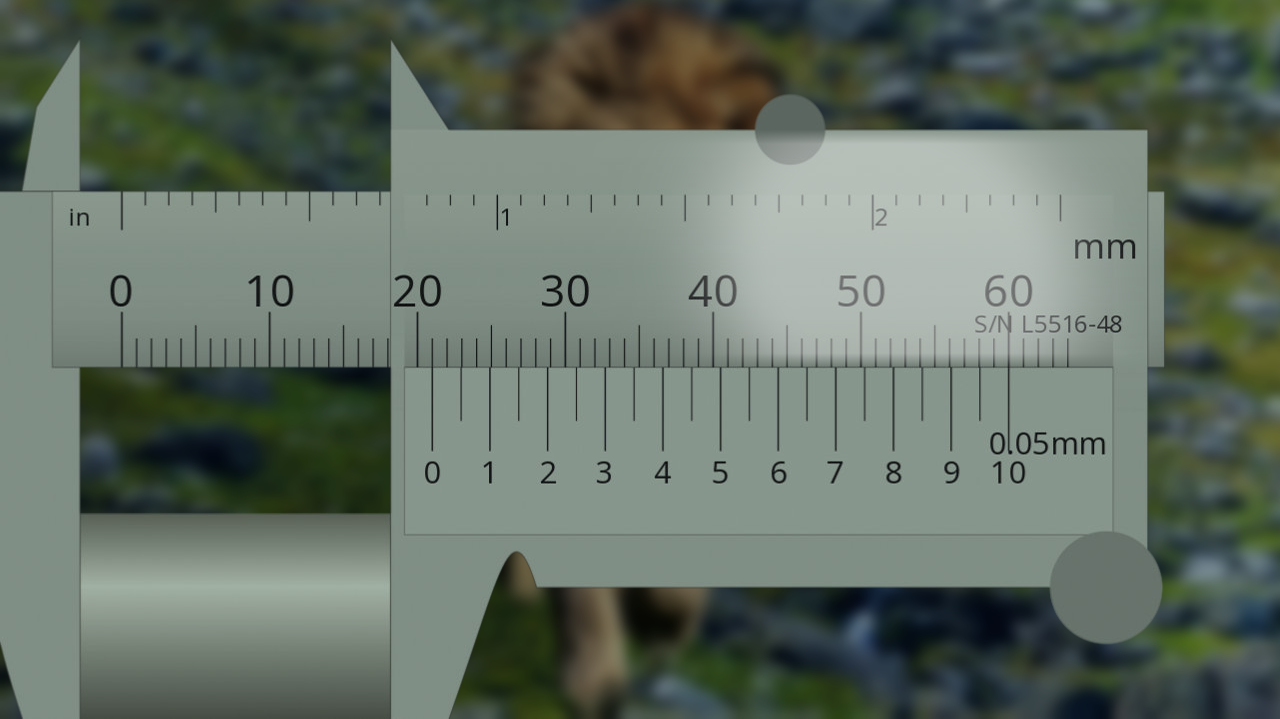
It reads 21.0 mm
